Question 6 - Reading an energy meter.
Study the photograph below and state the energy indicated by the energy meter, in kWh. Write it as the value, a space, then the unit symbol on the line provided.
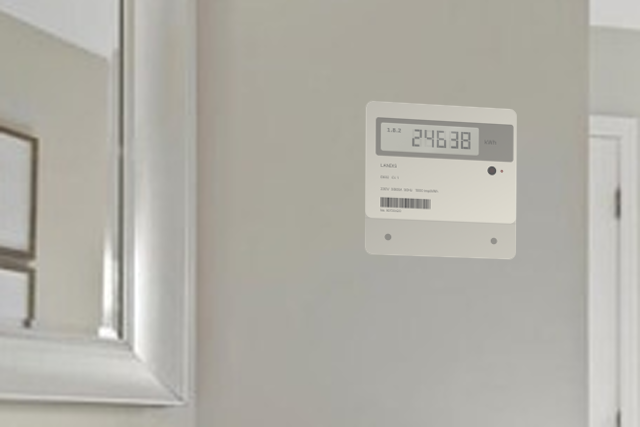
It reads 24638 kWh
